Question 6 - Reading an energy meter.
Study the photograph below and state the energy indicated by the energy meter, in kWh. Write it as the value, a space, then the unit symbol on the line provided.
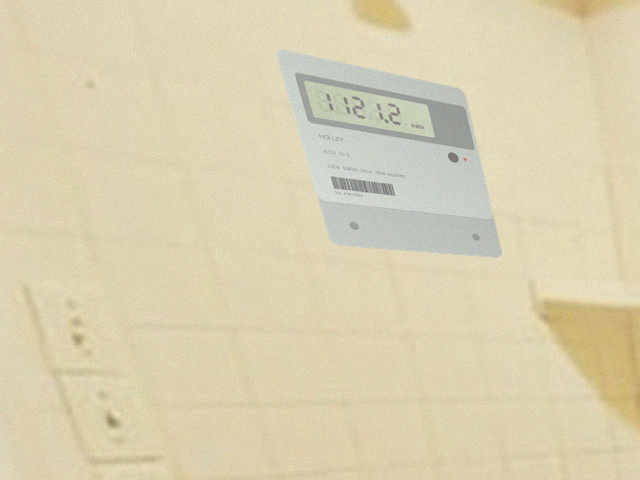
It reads 1121.2 kWh
